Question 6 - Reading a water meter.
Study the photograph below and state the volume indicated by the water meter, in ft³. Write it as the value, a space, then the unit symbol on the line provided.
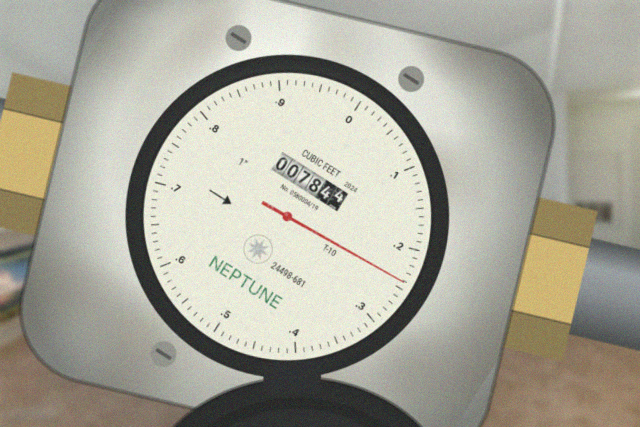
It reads 7844.24 ft³
